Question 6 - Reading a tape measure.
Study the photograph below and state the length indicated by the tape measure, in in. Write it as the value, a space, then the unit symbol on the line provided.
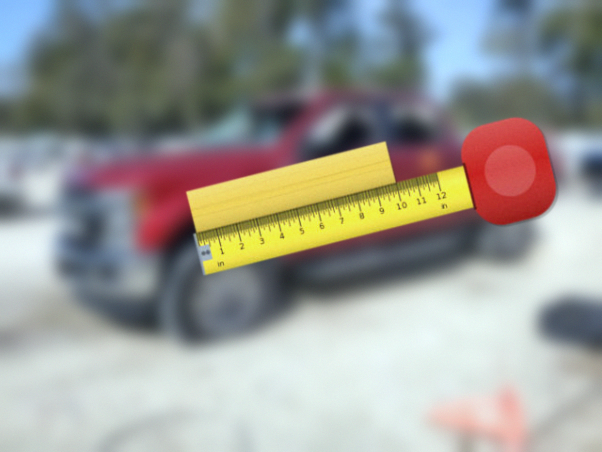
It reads 10 in
